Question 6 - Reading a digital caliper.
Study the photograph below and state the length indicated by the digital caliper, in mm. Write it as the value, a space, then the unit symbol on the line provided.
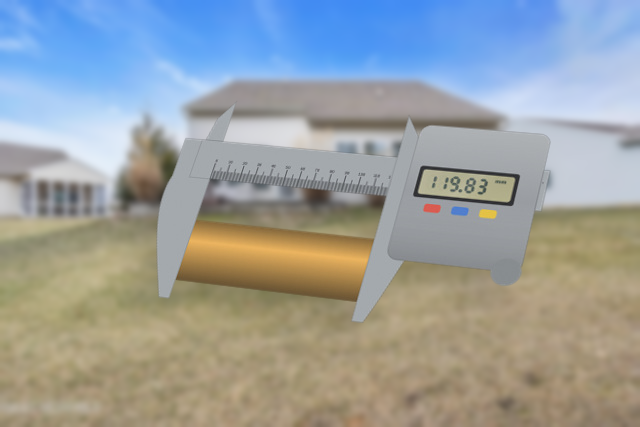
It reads 119.83 mm
